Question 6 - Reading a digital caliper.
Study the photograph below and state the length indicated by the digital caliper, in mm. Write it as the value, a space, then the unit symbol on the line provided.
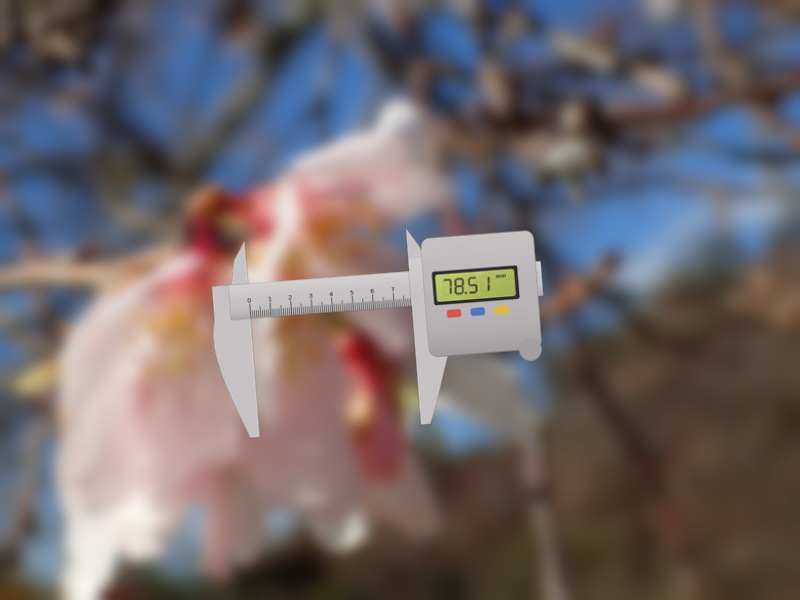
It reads 78.51 mm
